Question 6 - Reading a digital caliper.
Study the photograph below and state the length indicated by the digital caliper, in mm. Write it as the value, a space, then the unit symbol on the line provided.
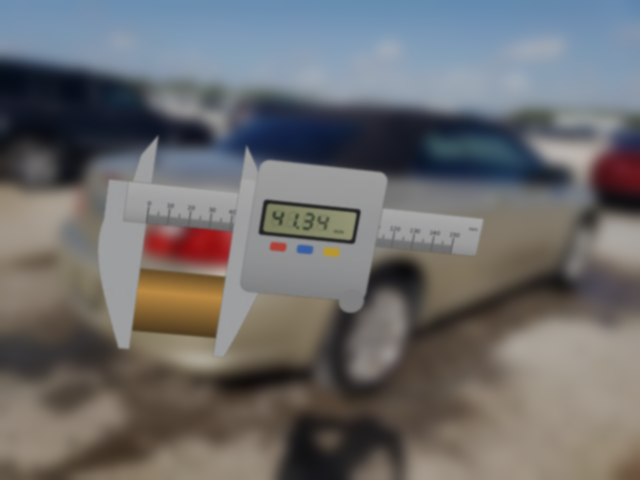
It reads 41.34 mm
